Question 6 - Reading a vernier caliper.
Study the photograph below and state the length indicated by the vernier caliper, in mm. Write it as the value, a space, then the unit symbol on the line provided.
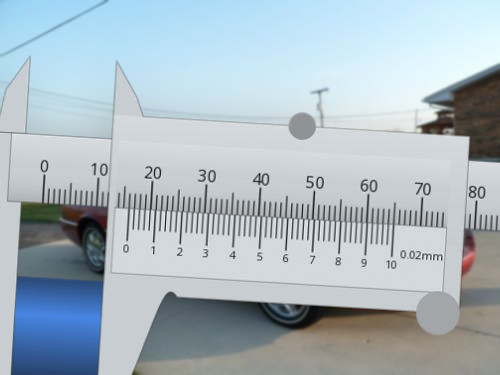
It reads 16.0 mm
